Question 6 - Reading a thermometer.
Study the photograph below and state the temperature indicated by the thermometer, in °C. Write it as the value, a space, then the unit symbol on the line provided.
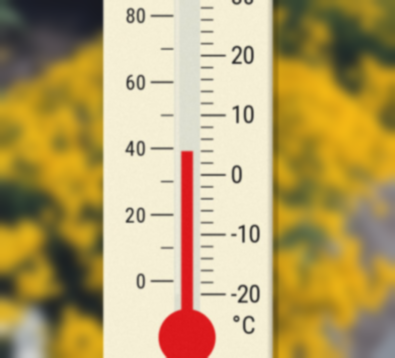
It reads 4 °C
